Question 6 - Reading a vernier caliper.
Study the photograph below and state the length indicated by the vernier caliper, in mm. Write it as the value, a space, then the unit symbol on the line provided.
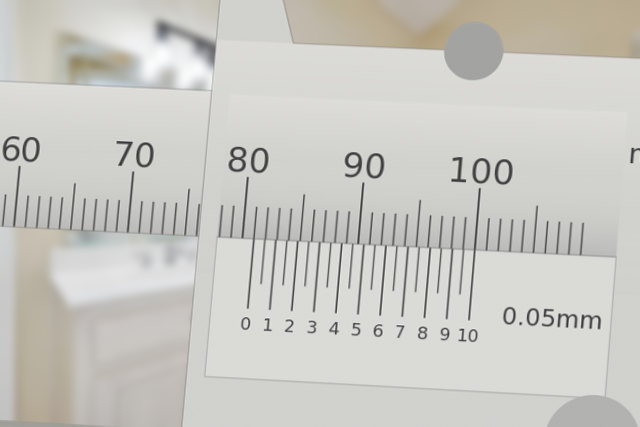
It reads 81.0 mm
